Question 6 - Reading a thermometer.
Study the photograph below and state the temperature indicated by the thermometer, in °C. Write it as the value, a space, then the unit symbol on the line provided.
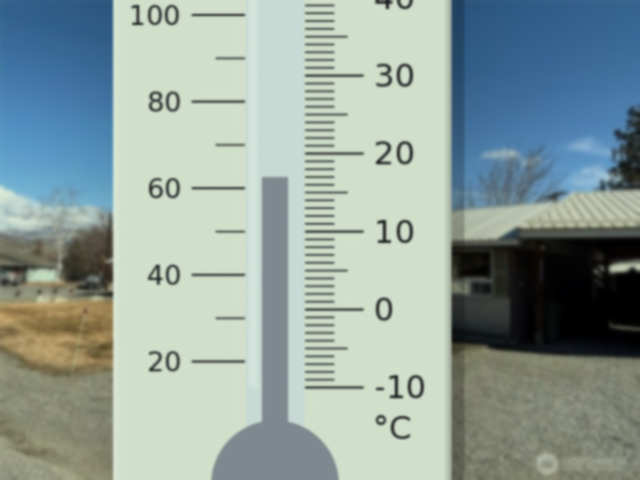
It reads 17 °C
